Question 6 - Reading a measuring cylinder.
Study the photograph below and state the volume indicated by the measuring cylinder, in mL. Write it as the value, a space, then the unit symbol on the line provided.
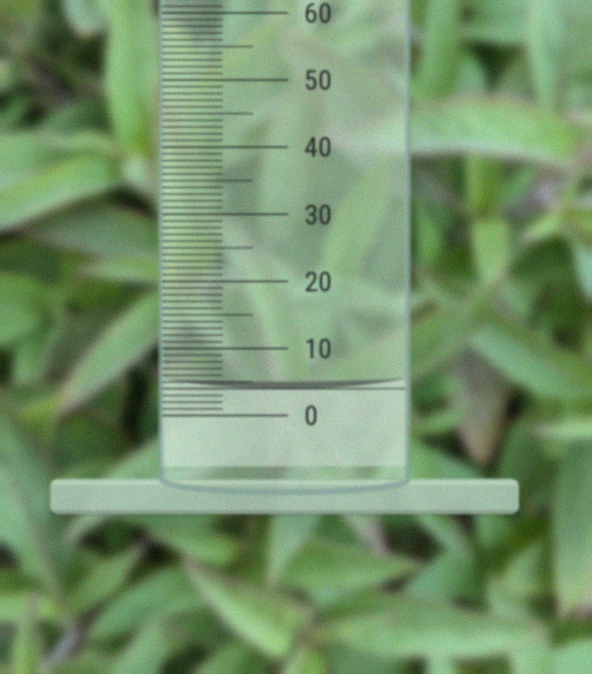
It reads 4 mL
